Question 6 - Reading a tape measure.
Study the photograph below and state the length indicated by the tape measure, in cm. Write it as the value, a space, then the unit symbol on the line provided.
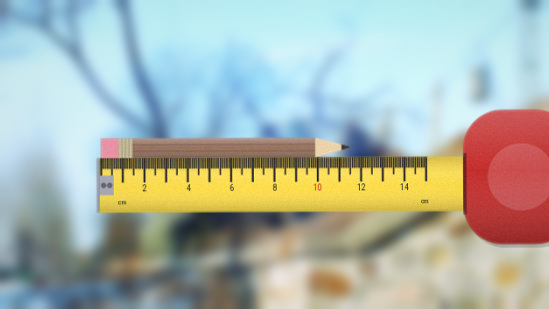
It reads 11.5 cm
